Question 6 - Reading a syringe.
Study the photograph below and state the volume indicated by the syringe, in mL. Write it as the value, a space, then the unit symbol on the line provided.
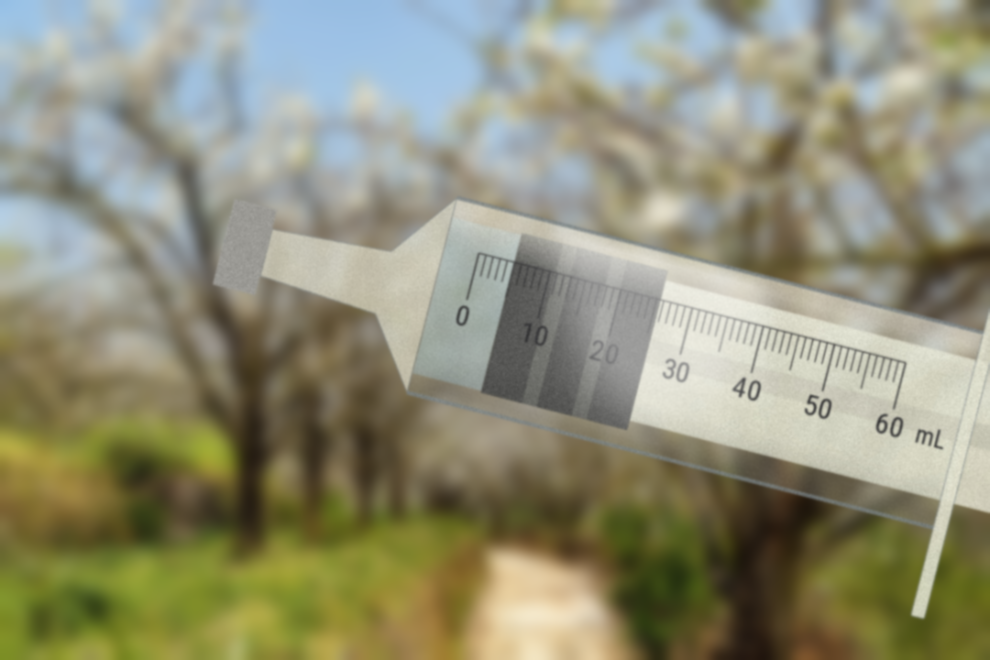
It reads 5 mL
